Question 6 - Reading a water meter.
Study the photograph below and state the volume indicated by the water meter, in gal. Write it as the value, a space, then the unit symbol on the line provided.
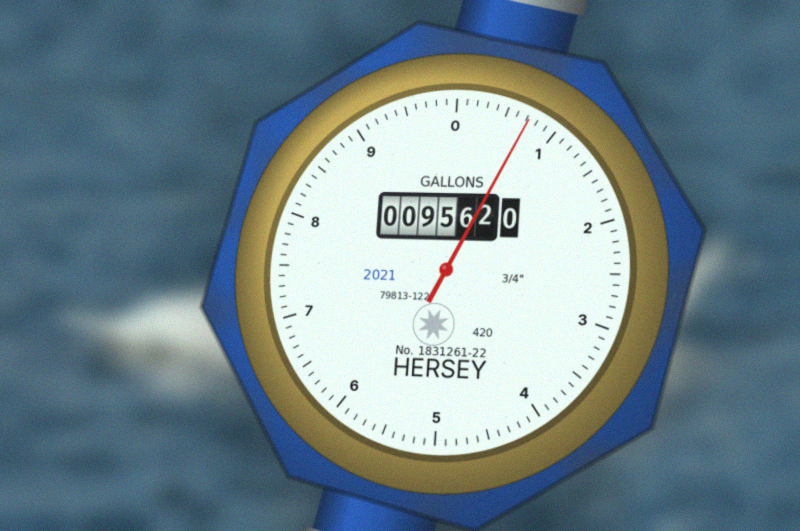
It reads 95620.7 gal
